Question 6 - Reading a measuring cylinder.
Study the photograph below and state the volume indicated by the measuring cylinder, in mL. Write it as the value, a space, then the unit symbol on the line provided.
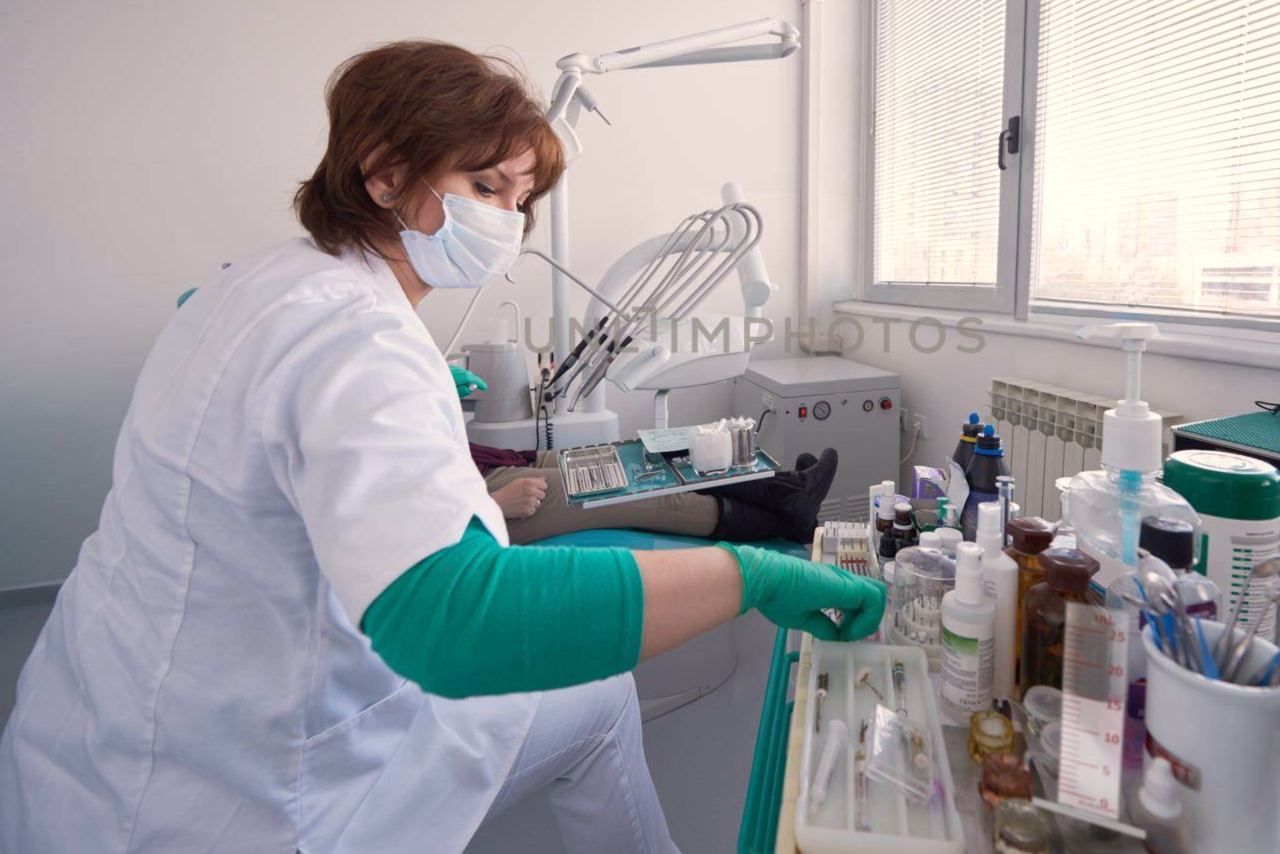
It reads 15 mL
